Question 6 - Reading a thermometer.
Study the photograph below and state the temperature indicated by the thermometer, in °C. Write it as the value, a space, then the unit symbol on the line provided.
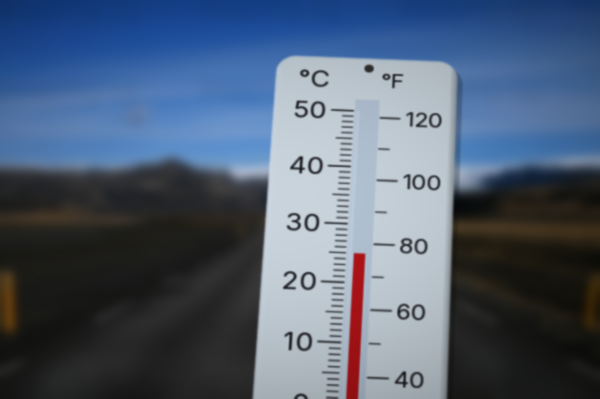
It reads 25 °C
